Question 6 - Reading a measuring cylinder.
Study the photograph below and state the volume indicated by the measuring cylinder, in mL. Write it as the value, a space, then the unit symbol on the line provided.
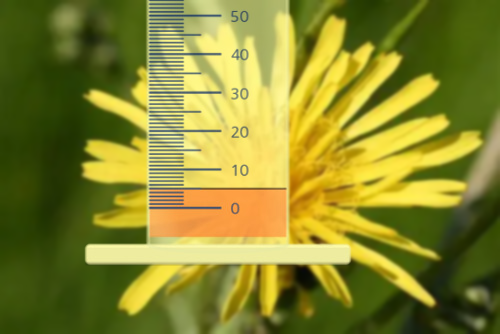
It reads 5 mL
